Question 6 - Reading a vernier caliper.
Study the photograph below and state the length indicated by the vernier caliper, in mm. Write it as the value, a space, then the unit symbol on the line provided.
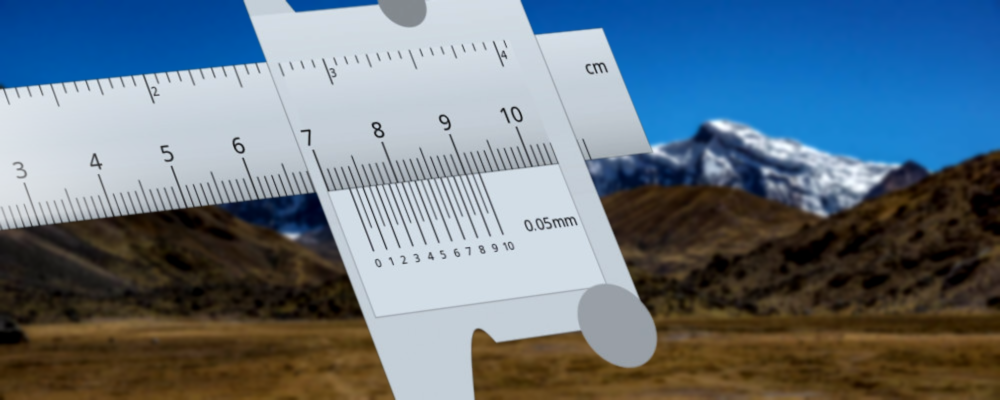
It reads 73.0 mm
